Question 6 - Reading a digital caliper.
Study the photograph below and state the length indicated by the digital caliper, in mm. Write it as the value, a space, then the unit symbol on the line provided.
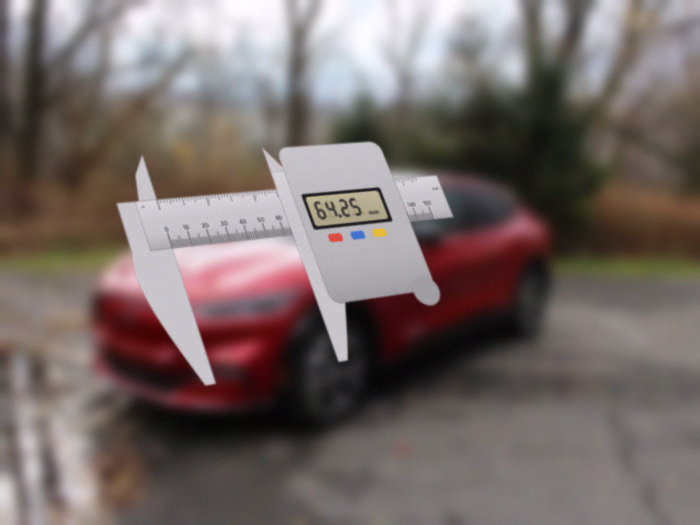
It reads 64.25 mm
